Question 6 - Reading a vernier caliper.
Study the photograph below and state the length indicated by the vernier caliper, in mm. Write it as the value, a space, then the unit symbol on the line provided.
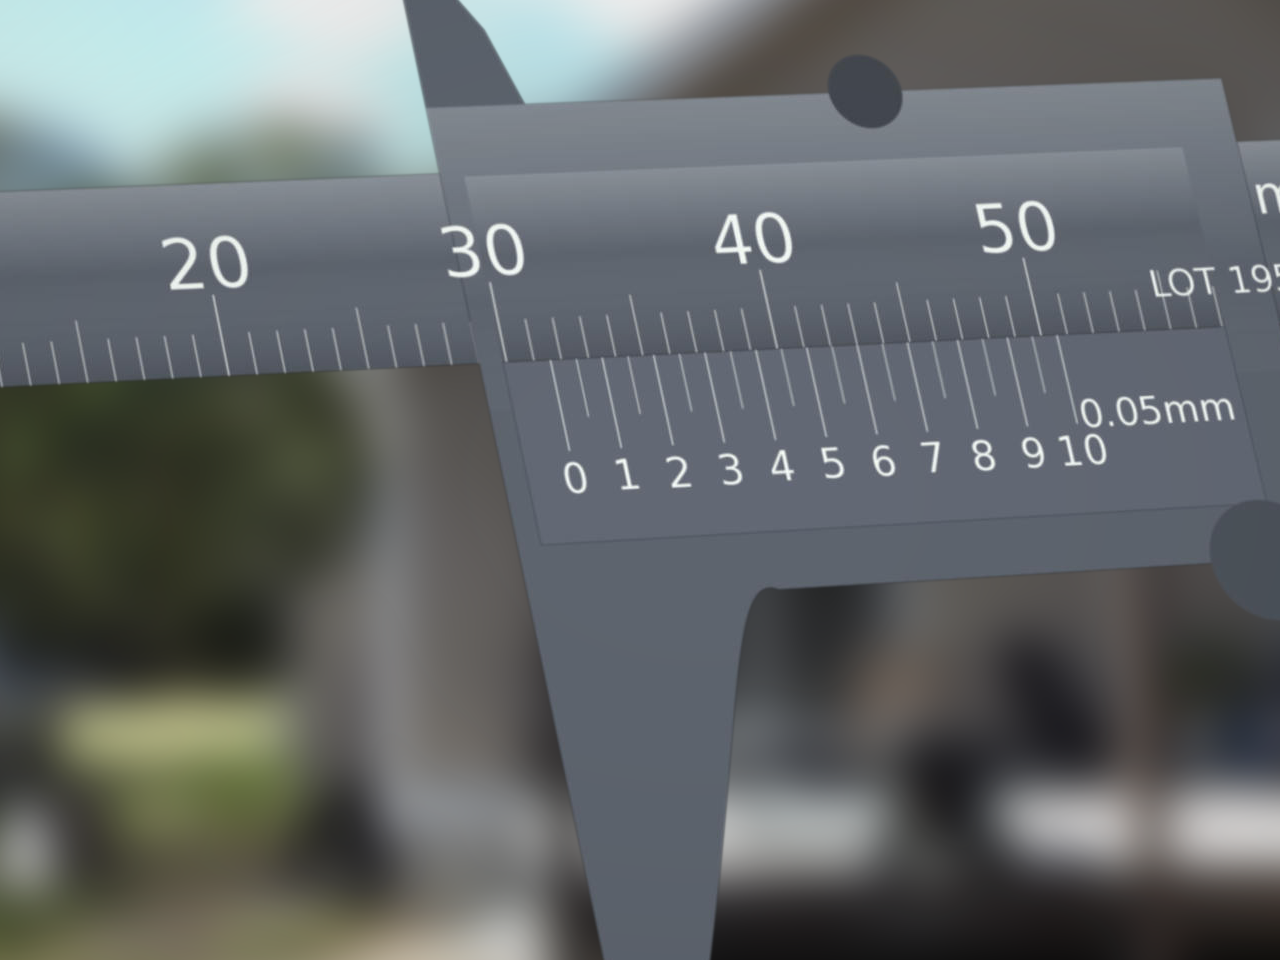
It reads 31.6 mm
